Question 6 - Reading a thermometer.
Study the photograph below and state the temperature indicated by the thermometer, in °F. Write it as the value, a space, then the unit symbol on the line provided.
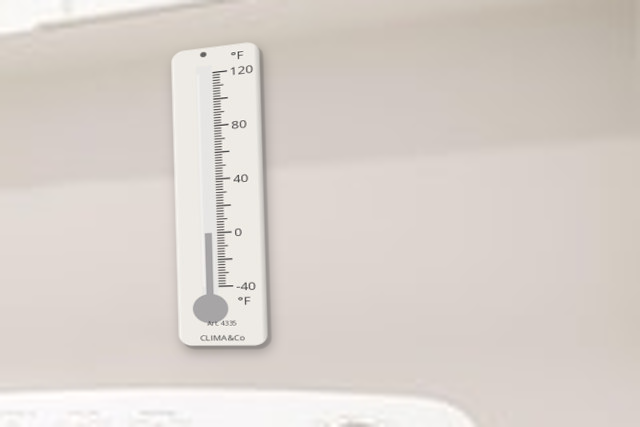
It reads 0 °F
